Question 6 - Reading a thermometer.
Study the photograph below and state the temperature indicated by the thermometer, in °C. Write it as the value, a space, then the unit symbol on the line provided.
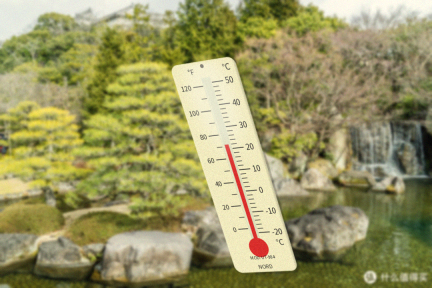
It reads 22 °C
